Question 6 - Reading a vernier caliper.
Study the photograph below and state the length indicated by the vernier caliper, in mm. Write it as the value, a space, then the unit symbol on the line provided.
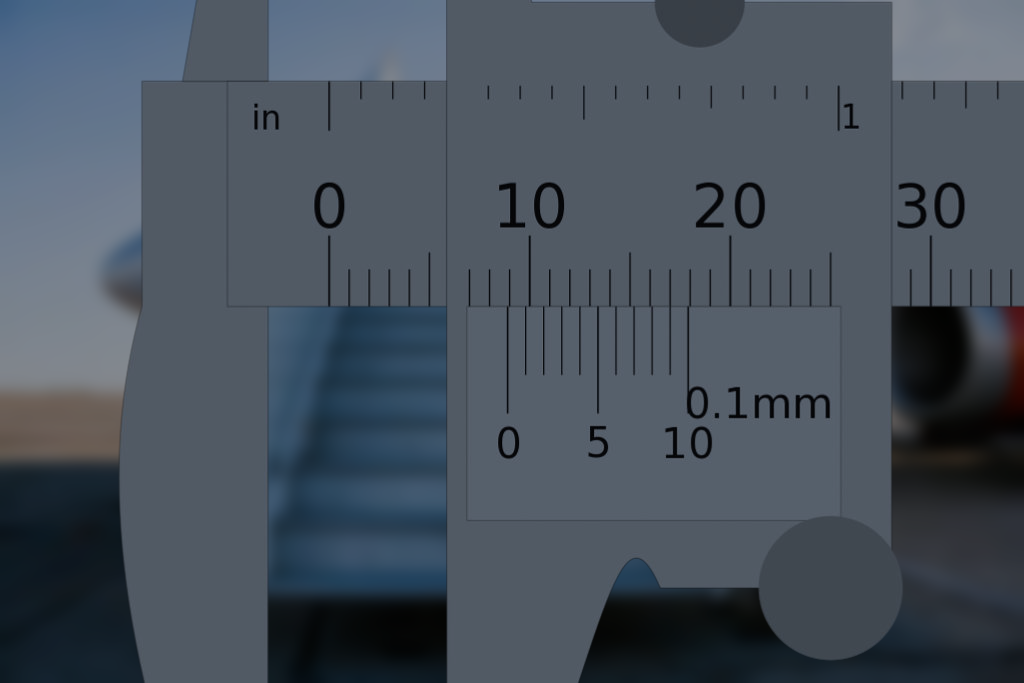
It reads 8.9 mm
